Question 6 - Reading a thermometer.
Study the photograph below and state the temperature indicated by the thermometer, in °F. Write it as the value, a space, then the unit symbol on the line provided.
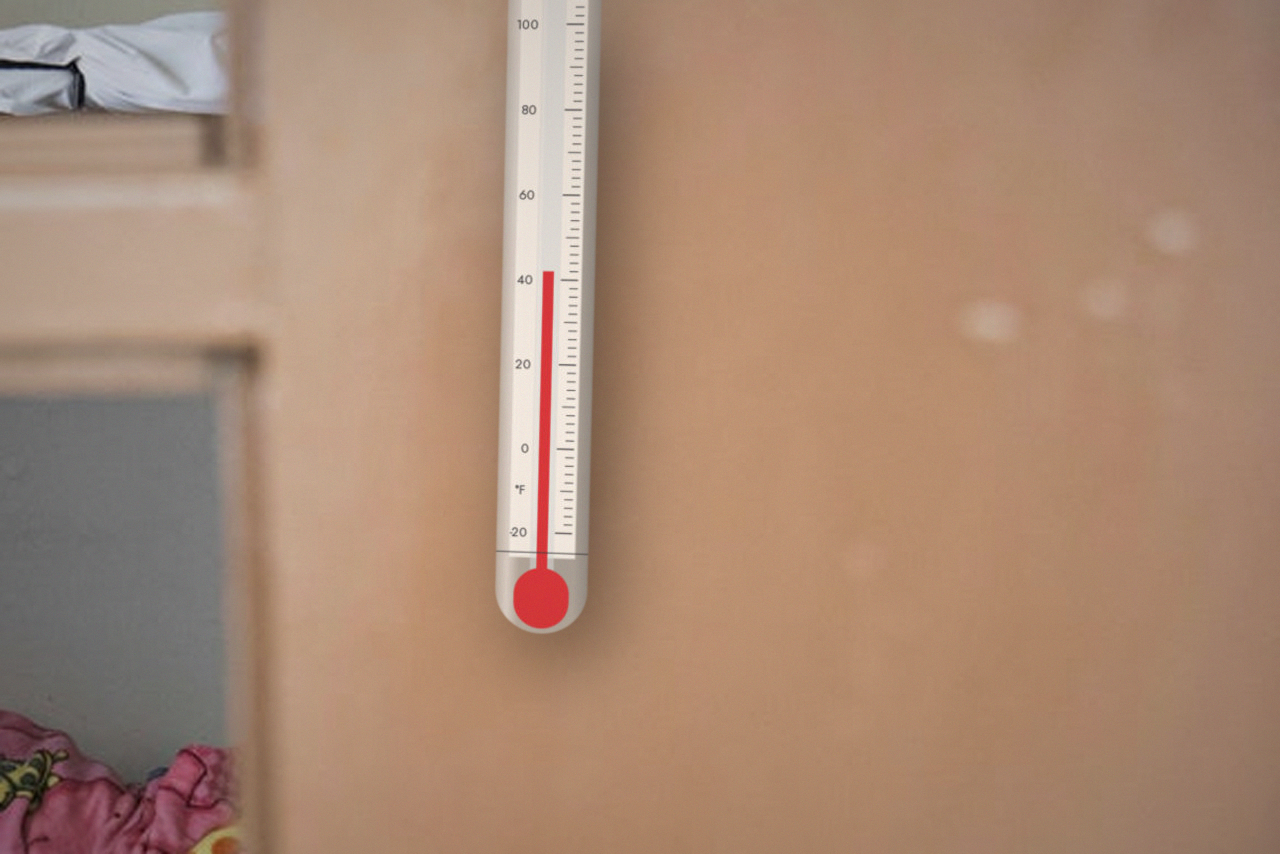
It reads 42 °F
